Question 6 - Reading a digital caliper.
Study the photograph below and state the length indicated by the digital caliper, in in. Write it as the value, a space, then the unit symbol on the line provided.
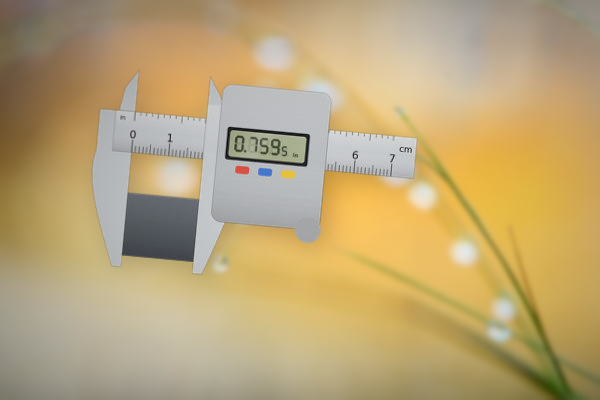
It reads 0.7595 in
